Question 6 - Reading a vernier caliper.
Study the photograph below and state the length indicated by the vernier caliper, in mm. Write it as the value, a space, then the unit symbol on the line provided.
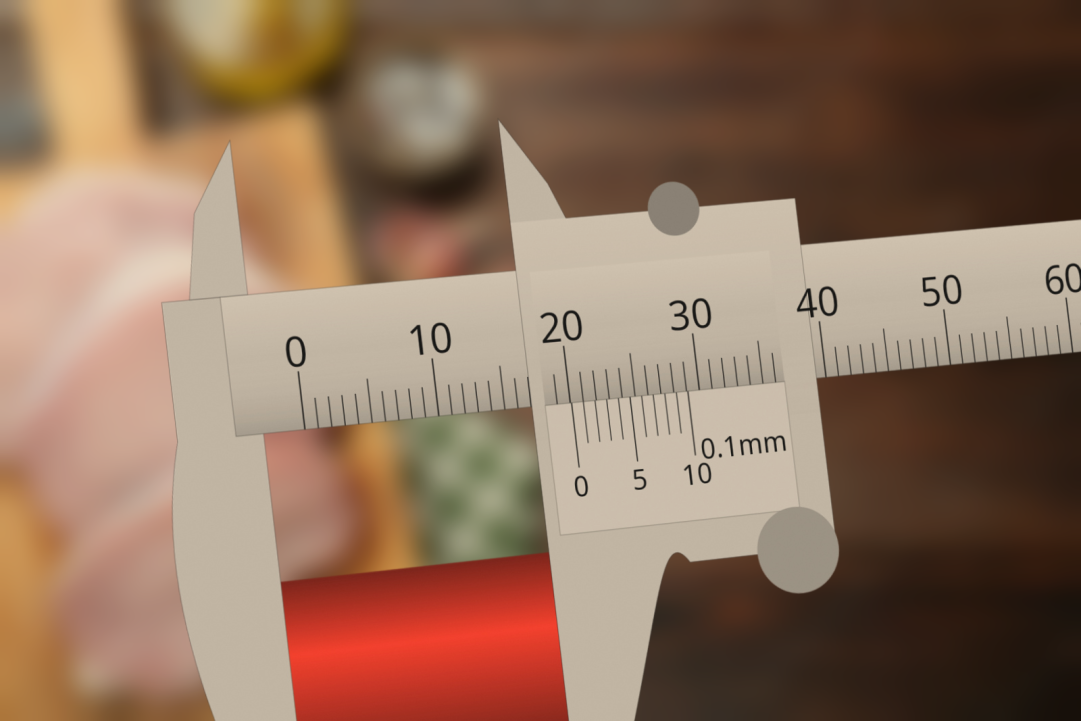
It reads 20.1 mm
